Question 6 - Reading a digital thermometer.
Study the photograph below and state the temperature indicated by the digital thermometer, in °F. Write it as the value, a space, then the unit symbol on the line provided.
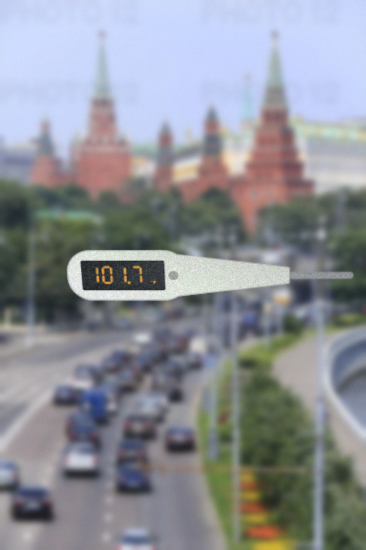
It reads 101.7 °F
